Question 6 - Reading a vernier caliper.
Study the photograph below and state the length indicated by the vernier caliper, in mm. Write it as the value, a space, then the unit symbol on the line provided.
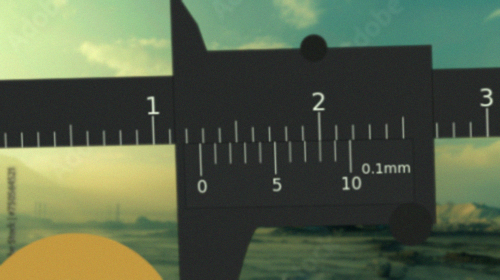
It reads 12.8 mm
